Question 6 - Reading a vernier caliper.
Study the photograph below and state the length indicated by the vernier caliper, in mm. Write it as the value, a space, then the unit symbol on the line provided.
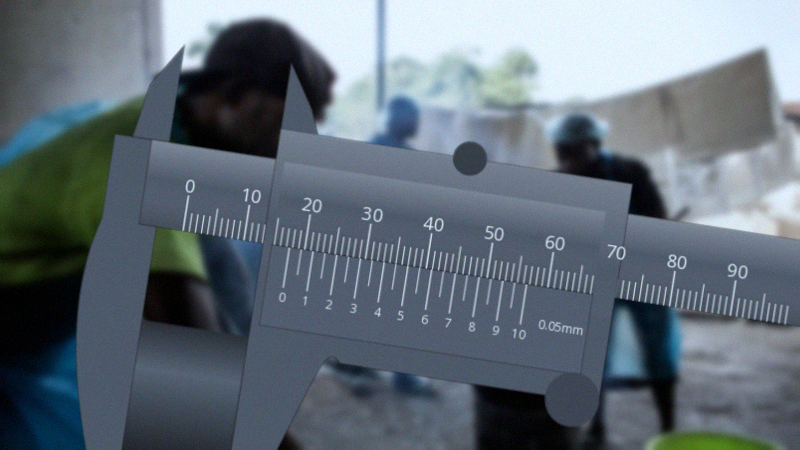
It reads 17.5 mm
